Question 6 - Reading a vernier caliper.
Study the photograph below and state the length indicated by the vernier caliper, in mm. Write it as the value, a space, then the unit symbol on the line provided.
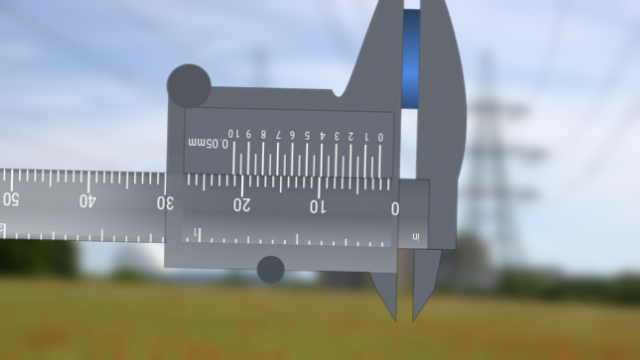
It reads 2.2 mm
